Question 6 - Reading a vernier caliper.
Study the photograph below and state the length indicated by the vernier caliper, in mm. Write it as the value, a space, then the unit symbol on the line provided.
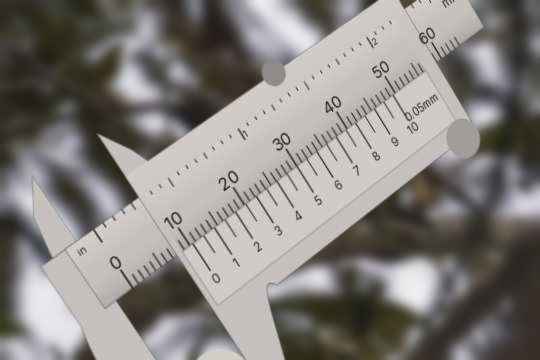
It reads 10.5 mm
